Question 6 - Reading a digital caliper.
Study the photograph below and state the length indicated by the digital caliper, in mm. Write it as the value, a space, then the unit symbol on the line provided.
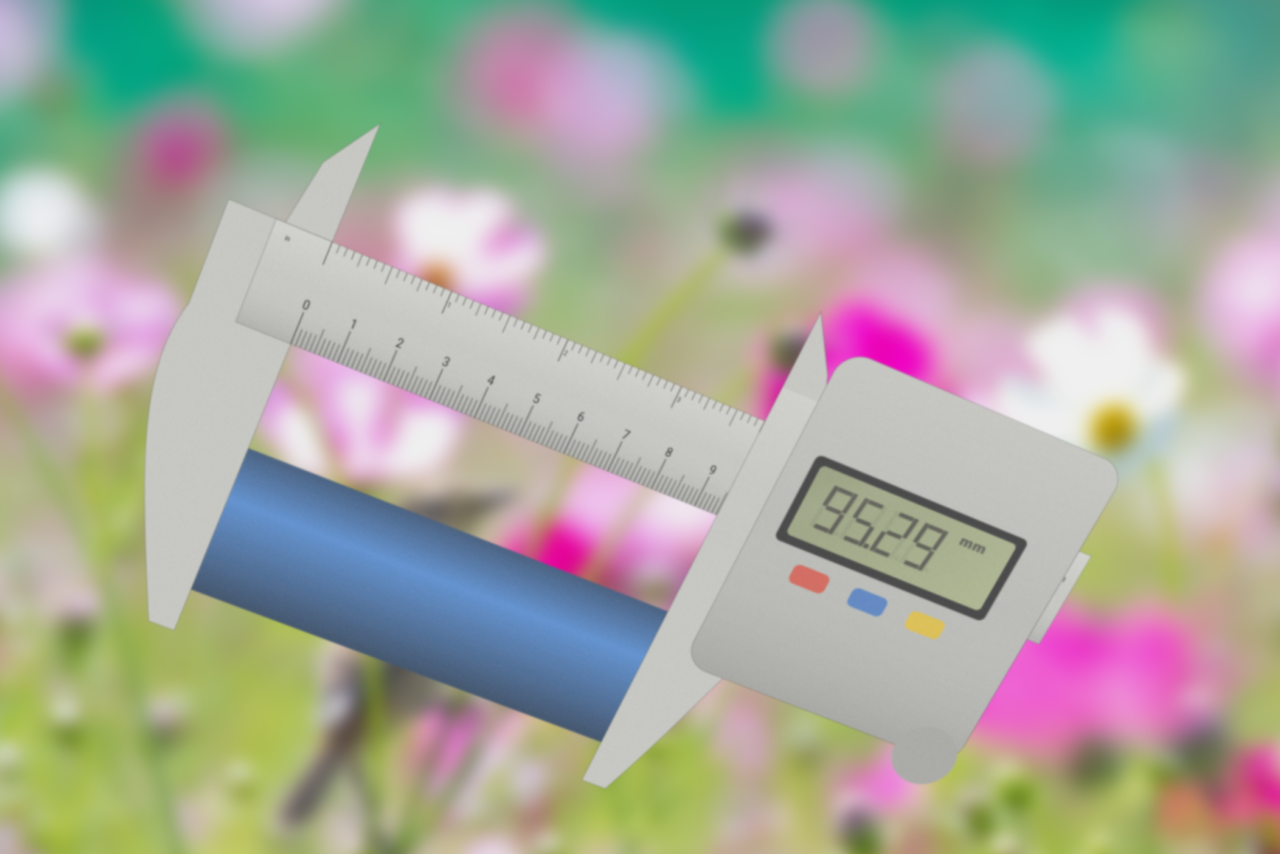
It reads 95.29 mm
